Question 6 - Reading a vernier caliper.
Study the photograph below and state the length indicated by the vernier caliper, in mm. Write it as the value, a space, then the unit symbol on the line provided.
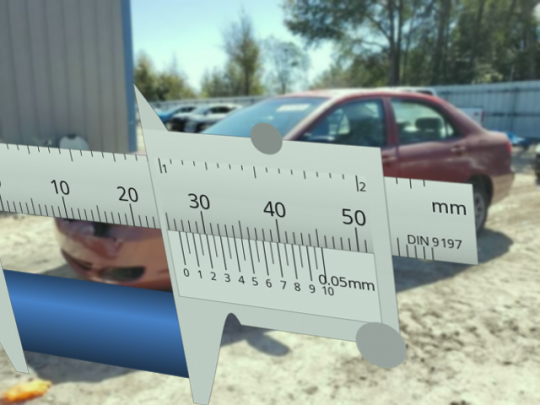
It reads 26.4 mm
